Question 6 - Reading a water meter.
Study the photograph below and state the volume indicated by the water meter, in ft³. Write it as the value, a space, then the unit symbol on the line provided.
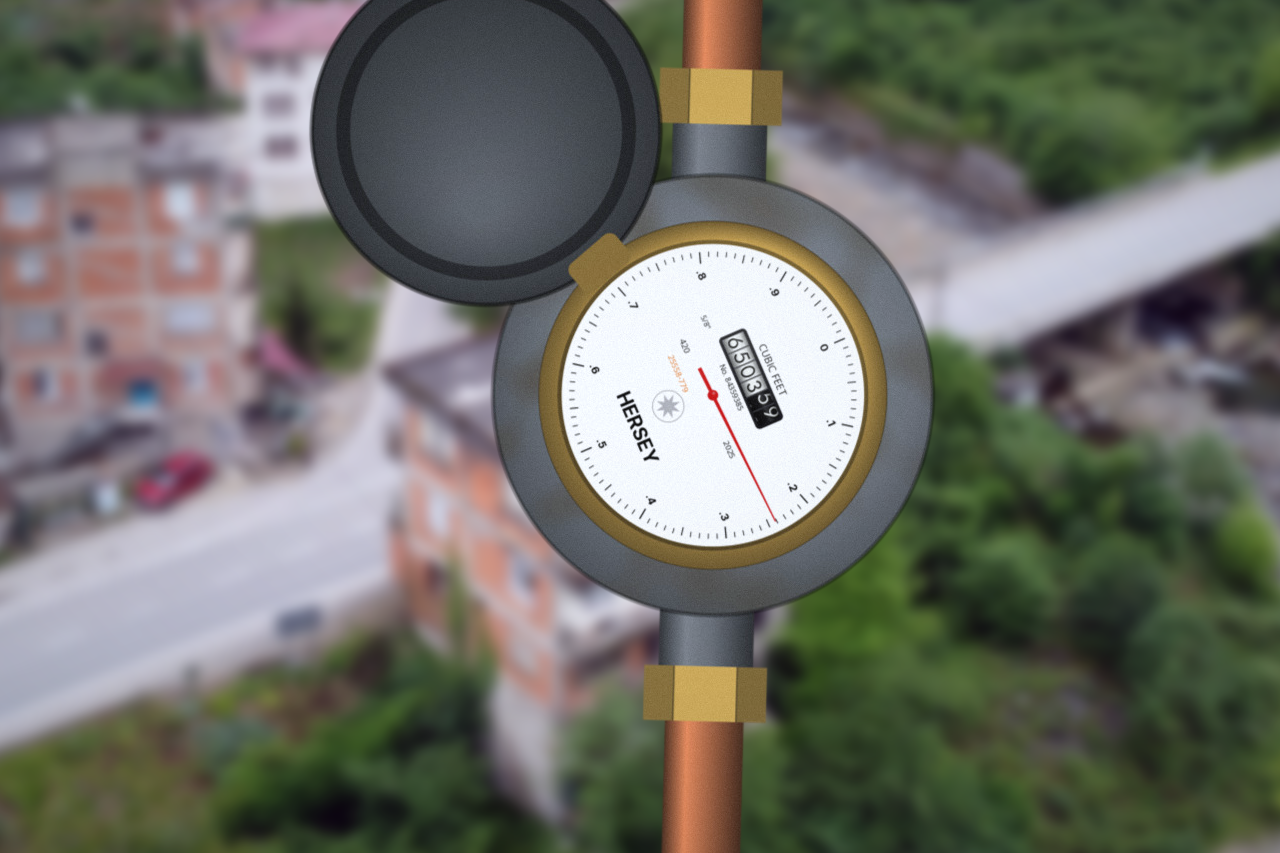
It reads 650359.24 ft³
